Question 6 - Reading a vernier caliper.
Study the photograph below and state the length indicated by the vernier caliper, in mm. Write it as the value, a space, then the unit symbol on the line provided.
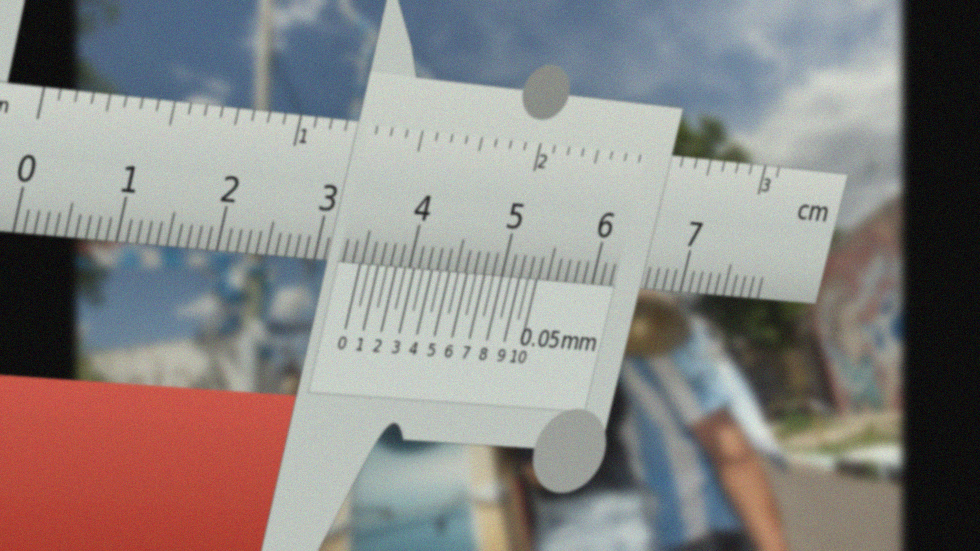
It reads 34.8 mm
